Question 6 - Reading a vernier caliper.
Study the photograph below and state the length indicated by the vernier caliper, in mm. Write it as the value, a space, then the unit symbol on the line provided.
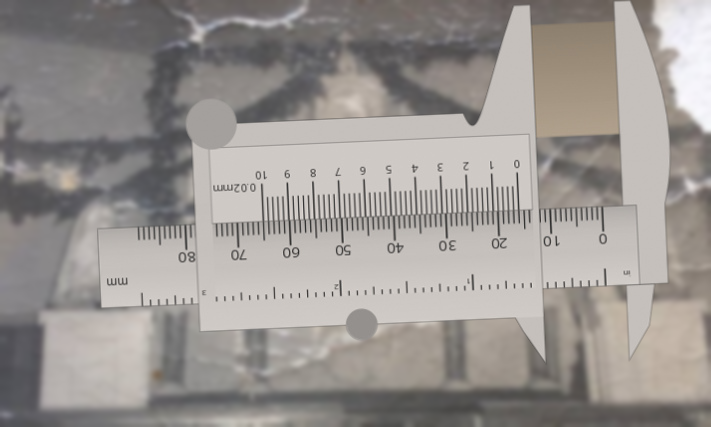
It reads 16.0 mm
